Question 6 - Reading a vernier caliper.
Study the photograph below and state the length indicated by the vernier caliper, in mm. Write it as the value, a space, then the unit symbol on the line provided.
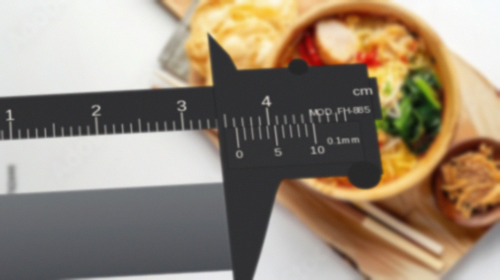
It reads 36.2 mm
